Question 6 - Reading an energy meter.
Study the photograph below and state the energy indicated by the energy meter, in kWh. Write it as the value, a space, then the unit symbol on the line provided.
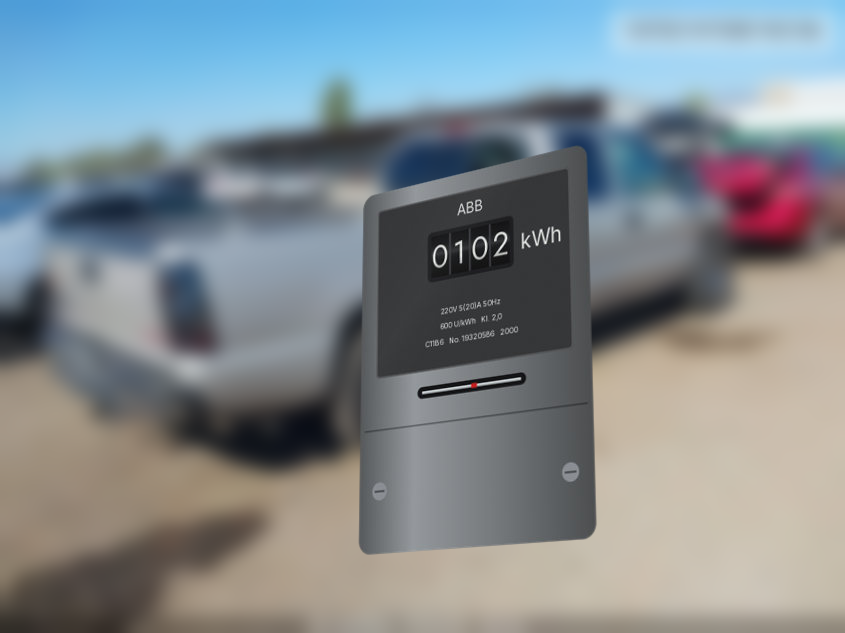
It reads 102 kWh
